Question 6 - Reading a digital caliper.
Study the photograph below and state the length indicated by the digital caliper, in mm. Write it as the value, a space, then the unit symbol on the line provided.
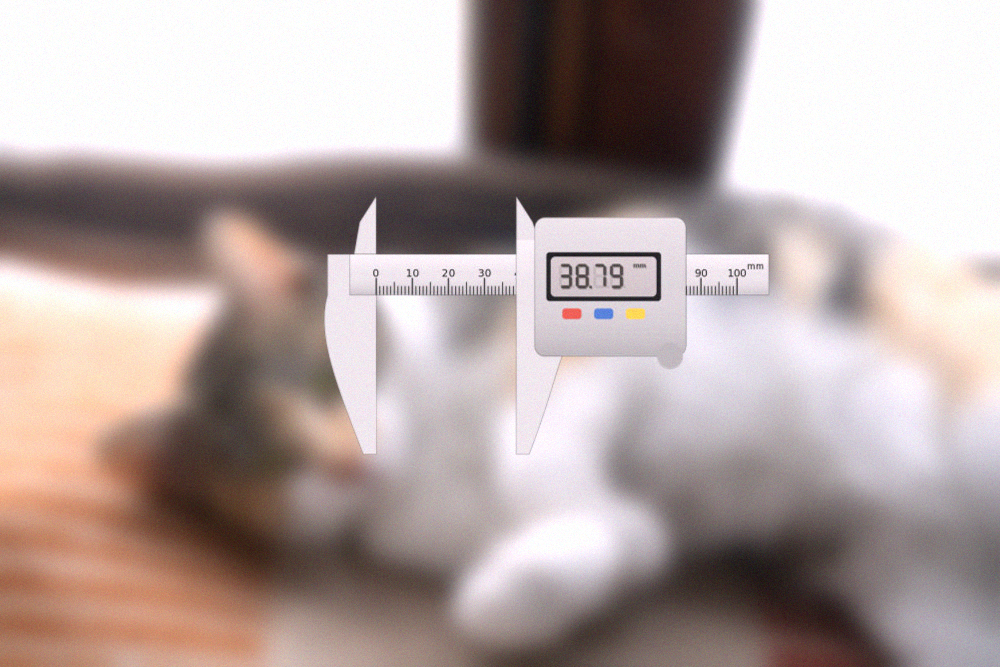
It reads 38.79 mm
